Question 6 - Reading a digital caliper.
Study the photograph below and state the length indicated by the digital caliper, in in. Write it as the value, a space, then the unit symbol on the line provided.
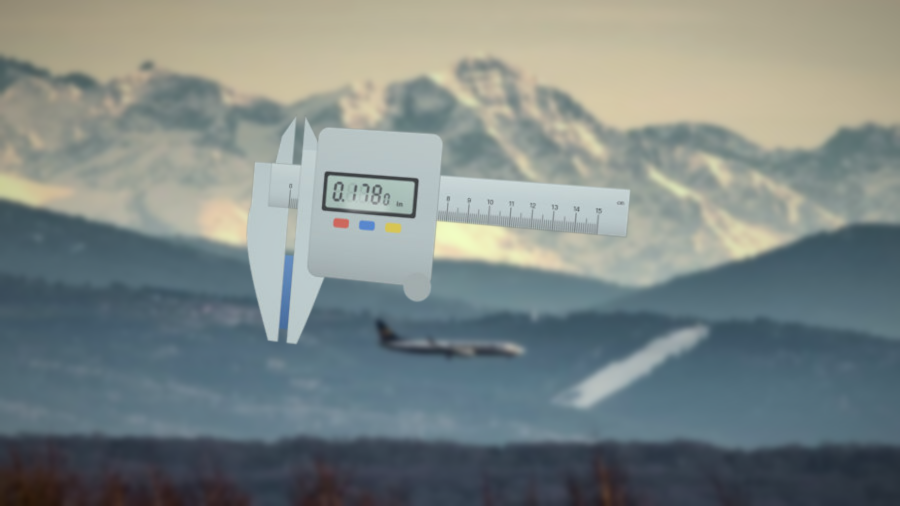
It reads 0.1780 in
